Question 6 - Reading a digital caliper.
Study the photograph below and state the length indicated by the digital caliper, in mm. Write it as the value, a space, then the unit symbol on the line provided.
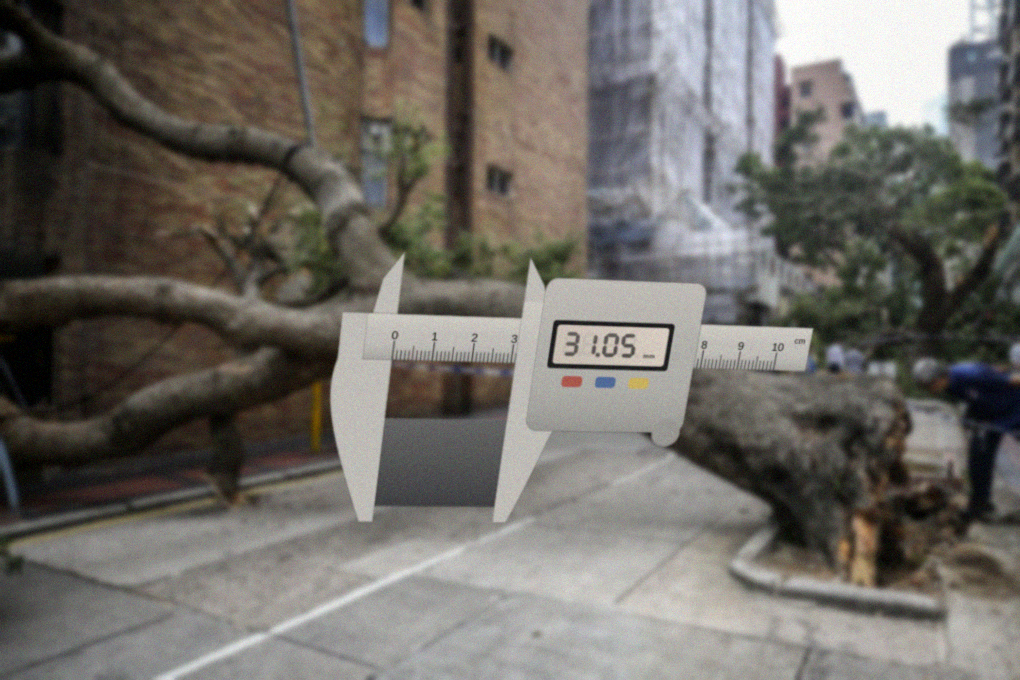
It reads 31.05 mm
